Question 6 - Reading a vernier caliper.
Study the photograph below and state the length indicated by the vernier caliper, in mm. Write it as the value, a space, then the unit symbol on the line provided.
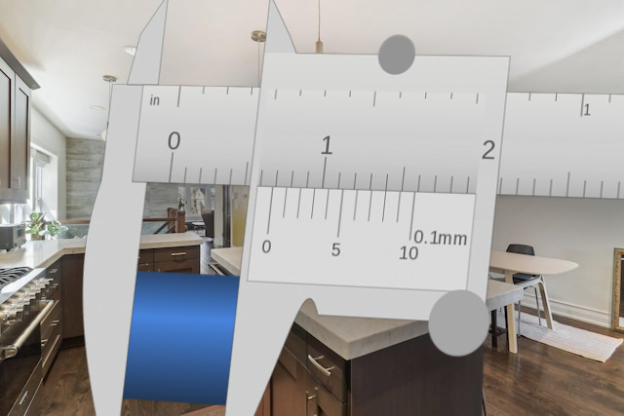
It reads 6.8 mm
